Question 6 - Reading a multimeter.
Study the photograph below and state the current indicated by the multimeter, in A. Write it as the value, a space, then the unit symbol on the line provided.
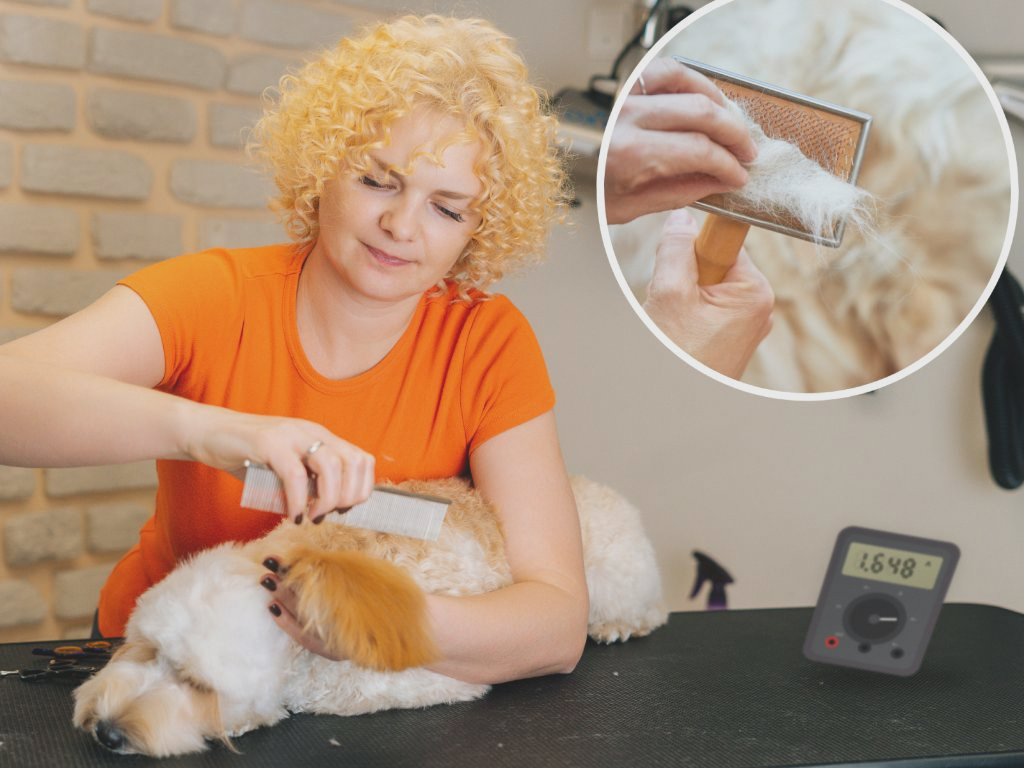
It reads 1.648 A
